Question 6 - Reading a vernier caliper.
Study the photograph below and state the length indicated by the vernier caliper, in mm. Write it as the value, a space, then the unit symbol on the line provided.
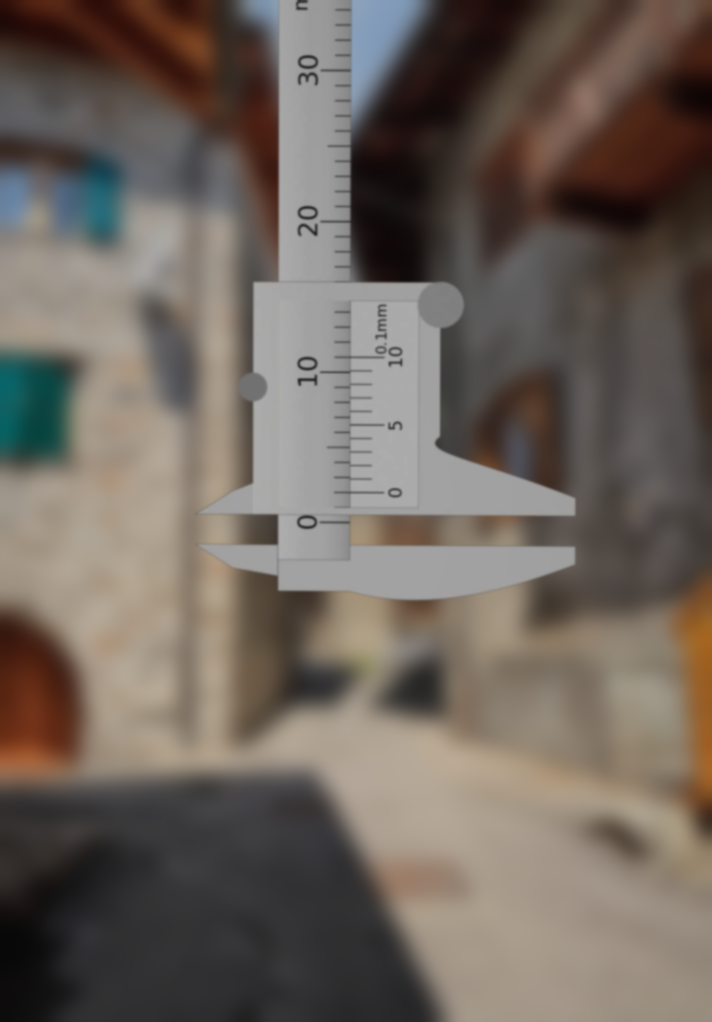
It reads 2.0 mm
